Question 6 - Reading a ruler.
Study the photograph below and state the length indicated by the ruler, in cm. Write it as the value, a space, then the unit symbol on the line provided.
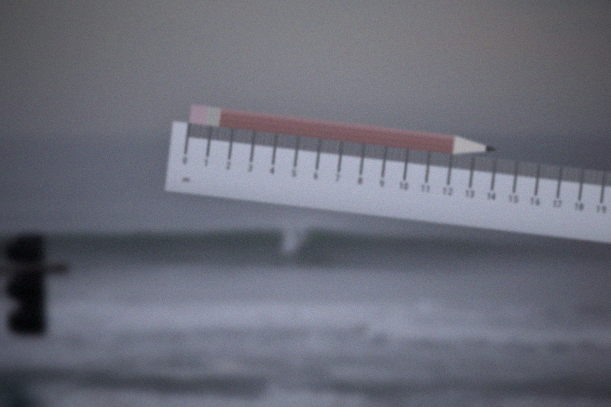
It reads 14 cm
